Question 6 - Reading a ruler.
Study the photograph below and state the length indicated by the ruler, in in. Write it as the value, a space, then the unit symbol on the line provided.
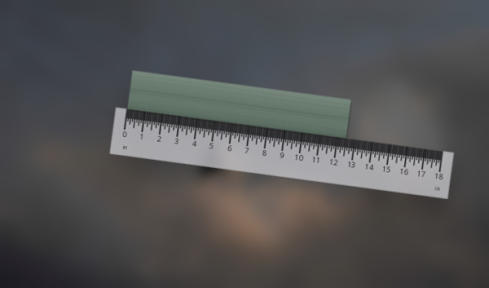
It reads 12.5 in
